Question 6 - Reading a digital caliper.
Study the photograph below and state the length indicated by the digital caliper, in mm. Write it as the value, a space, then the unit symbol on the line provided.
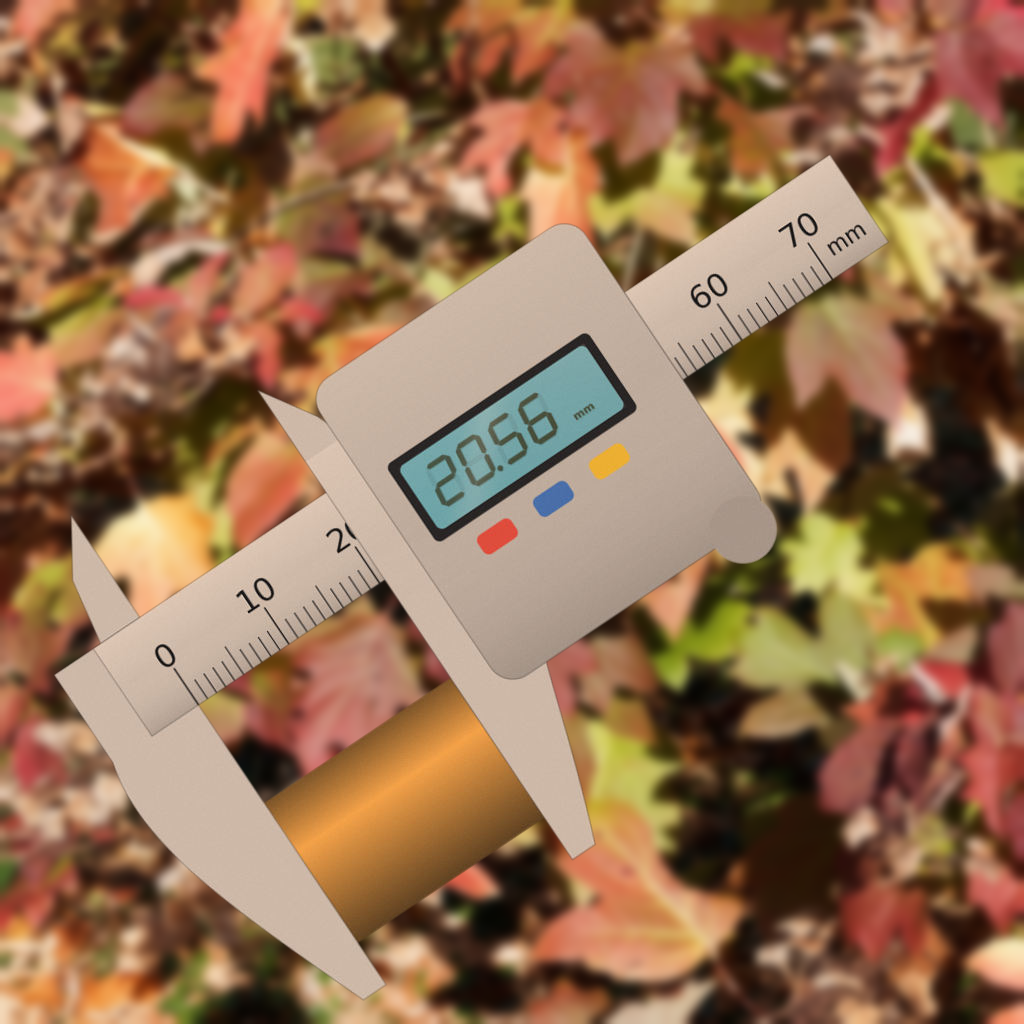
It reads 20.56 mm
